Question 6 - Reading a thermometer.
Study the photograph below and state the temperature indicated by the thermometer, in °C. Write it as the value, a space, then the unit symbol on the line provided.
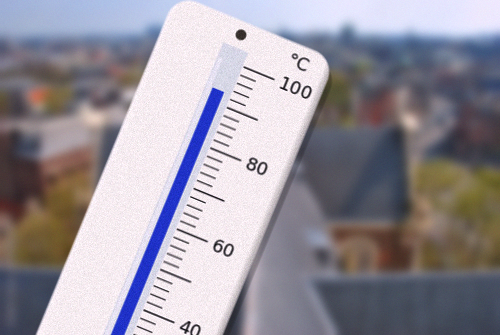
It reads 93 °C
